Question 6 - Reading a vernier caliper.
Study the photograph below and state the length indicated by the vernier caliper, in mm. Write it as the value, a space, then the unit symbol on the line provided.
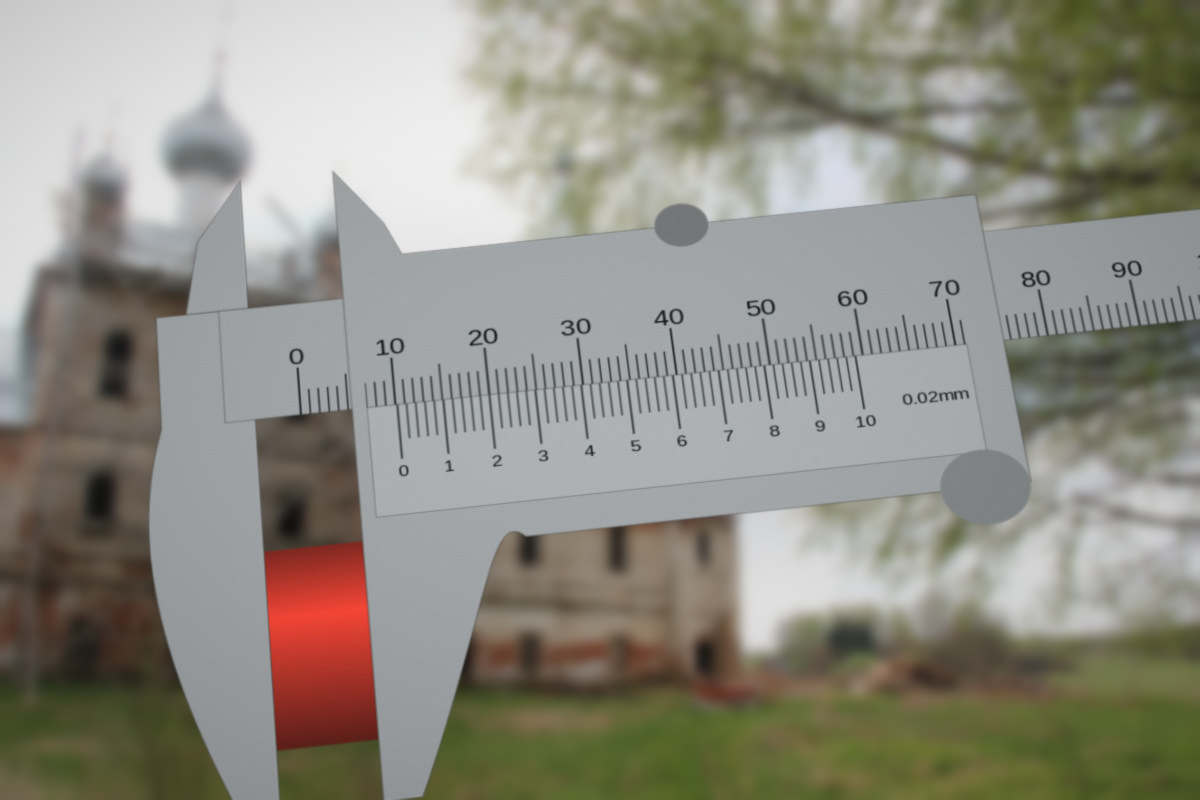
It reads 10.2 mm
